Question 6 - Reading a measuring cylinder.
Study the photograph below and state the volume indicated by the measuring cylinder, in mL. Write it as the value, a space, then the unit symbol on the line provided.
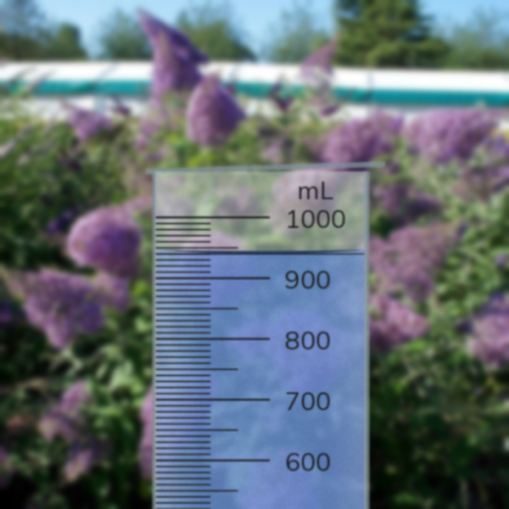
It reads 940 mL
